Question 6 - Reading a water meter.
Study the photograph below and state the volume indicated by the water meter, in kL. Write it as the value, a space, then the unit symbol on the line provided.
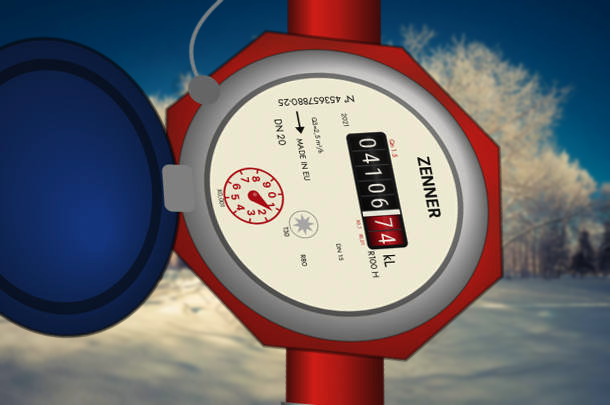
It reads 4106.741 kL
